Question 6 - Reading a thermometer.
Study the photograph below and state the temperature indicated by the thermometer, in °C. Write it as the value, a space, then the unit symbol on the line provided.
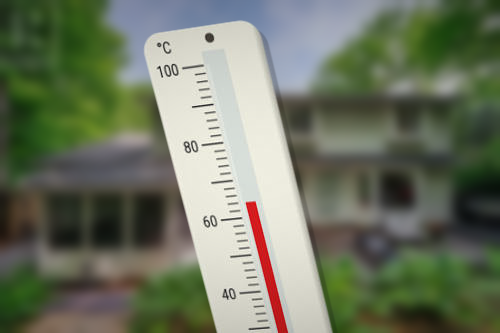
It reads 64 °C
